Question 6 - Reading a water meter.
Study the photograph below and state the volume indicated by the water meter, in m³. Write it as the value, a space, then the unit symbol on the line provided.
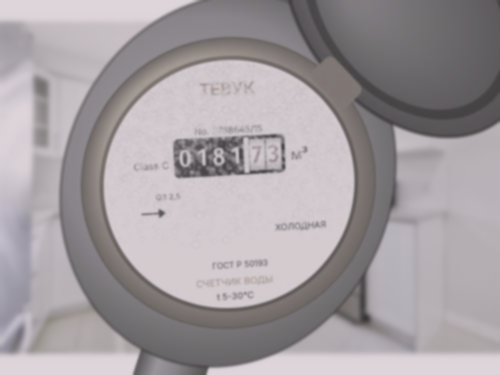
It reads 181.73 m³
